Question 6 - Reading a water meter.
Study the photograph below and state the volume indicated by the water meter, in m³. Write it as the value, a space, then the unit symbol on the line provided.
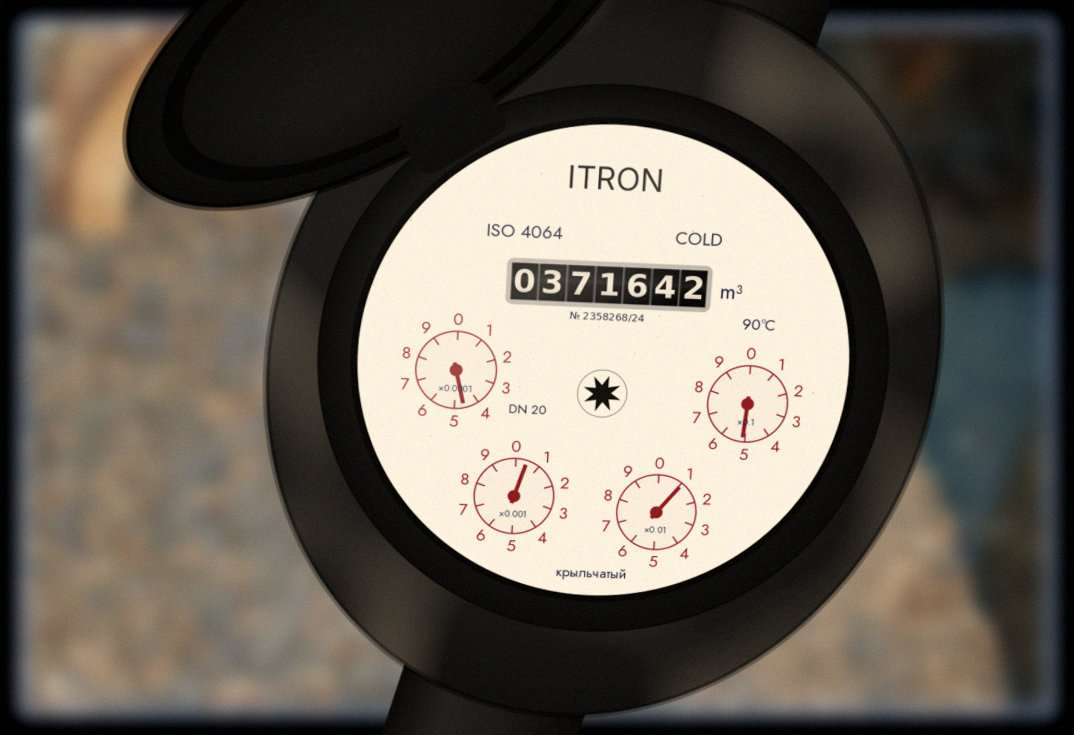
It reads 371642.5104 m³
